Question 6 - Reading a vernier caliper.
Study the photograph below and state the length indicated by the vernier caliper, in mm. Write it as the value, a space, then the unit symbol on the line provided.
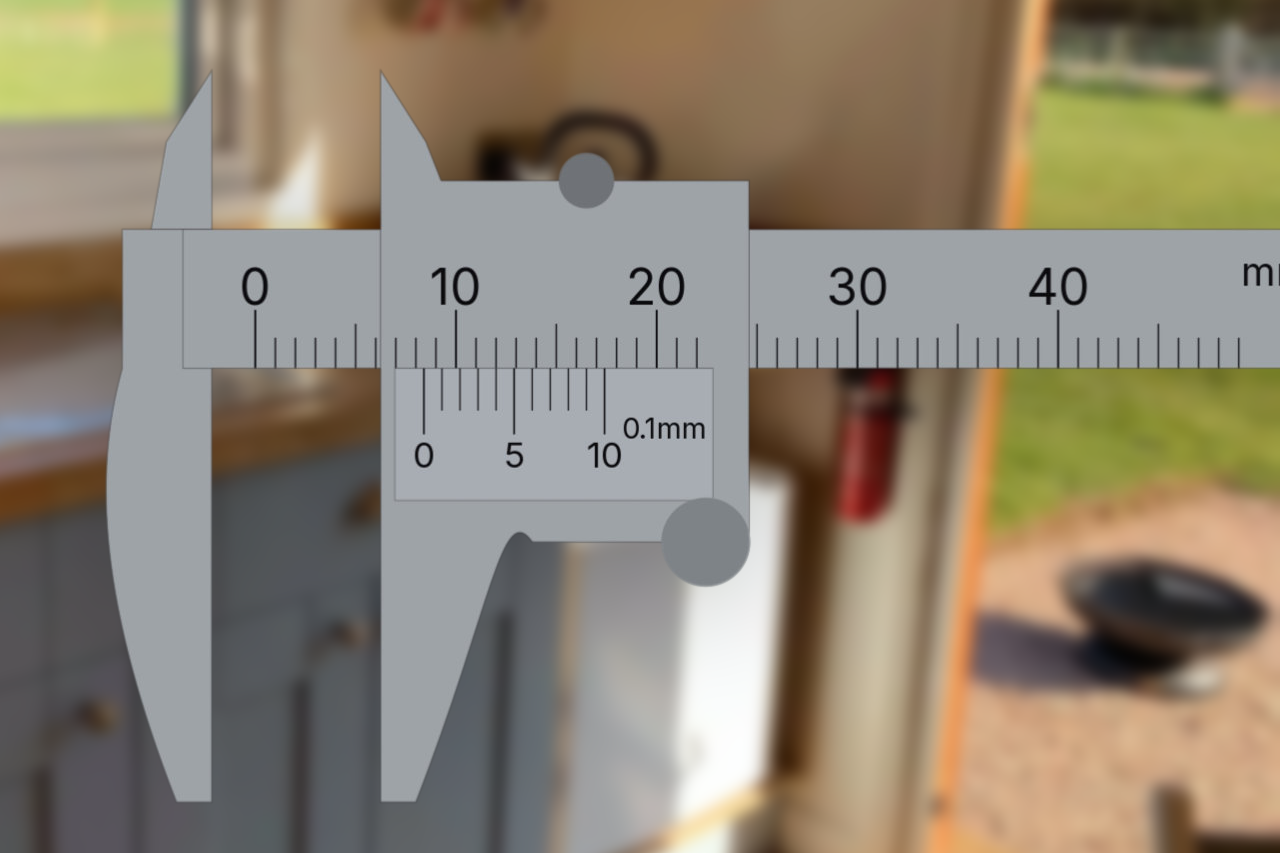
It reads 8.4 mm
